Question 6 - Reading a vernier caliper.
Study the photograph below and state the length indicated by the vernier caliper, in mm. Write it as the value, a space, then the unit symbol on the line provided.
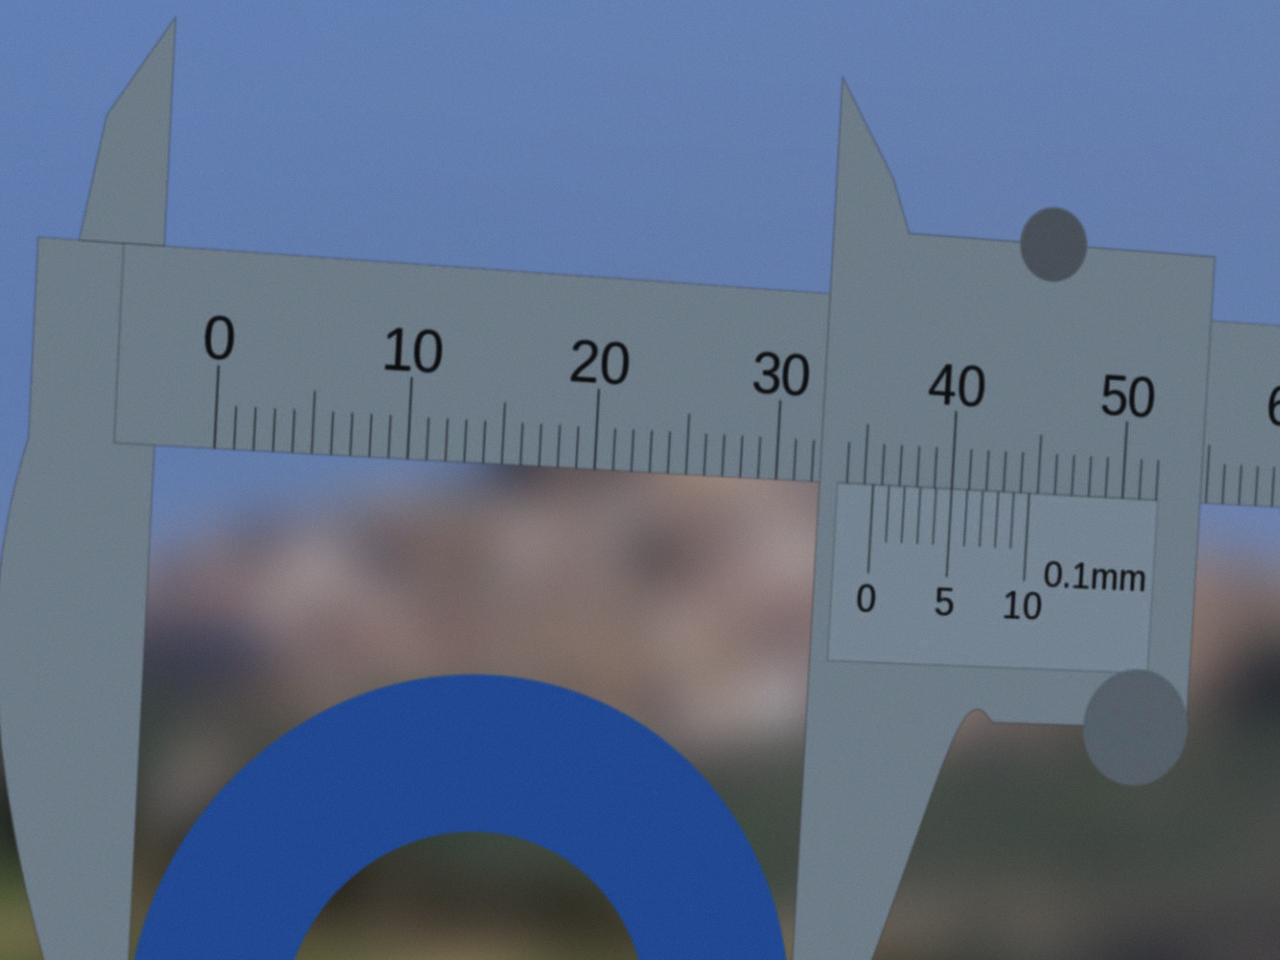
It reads 35.5 mm
